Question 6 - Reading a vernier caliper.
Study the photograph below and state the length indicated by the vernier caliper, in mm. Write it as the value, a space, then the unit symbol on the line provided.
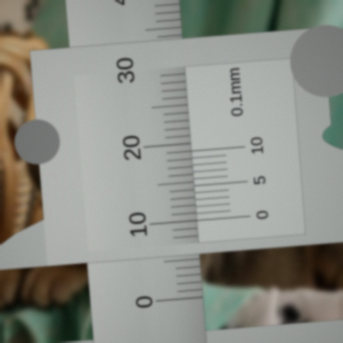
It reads 10.0 mm
